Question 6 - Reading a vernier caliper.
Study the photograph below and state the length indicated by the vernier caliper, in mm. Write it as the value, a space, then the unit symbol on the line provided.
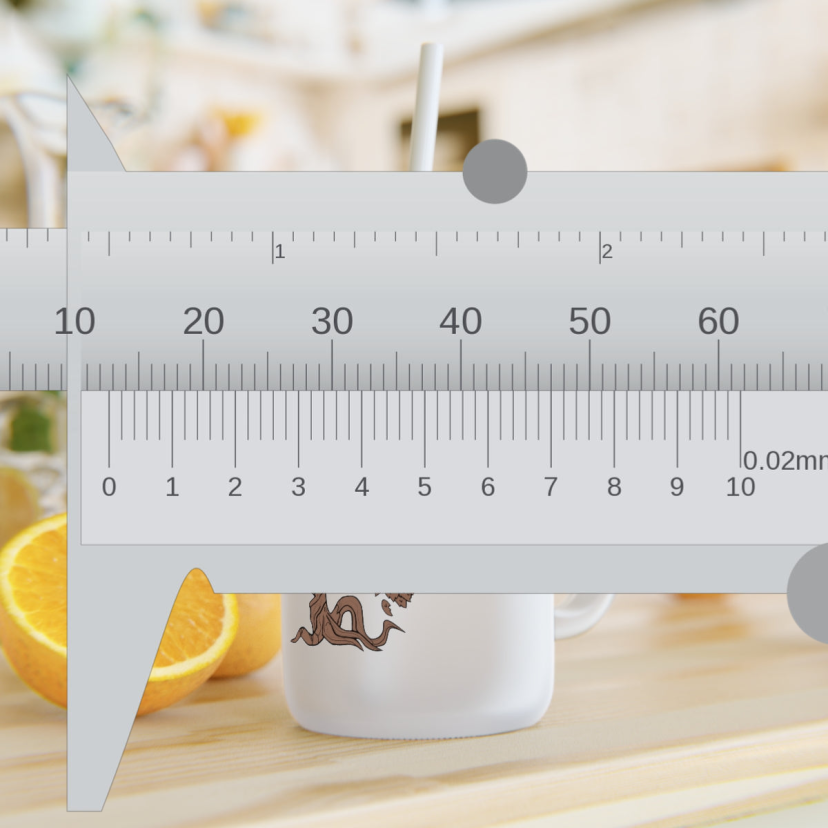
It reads 12.7 mm
